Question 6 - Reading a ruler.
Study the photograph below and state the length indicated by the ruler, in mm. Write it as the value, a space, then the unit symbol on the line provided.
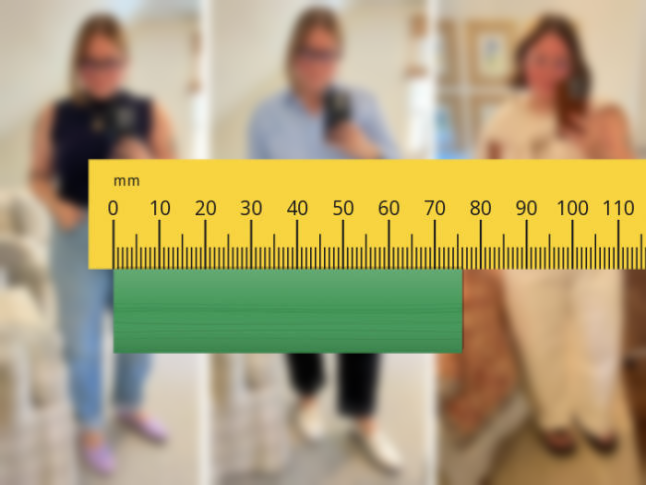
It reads 76 mm
